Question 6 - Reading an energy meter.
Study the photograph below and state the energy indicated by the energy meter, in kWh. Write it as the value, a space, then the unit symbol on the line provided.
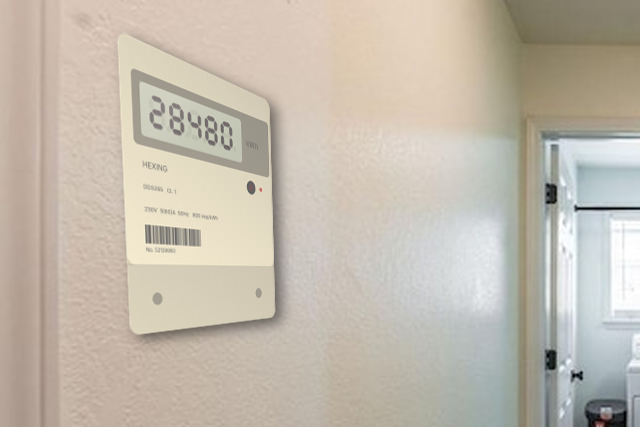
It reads 28480 kWh
